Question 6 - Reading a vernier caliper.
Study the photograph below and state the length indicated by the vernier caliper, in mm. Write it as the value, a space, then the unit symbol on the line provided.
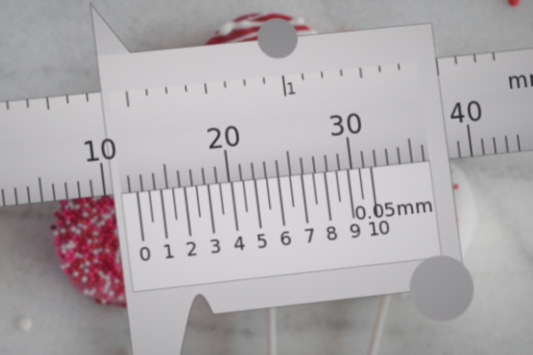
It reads 12.6 mm
